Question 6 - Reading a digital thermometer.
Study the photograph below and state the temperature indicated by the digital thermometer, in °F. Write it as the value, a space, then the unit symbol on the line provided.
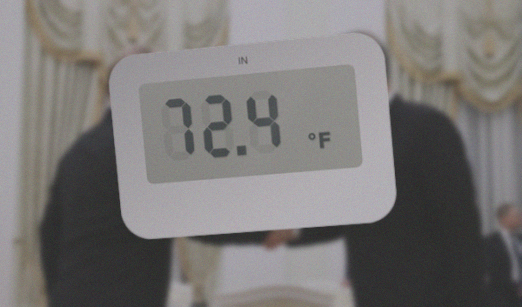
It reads 72.4 °F
